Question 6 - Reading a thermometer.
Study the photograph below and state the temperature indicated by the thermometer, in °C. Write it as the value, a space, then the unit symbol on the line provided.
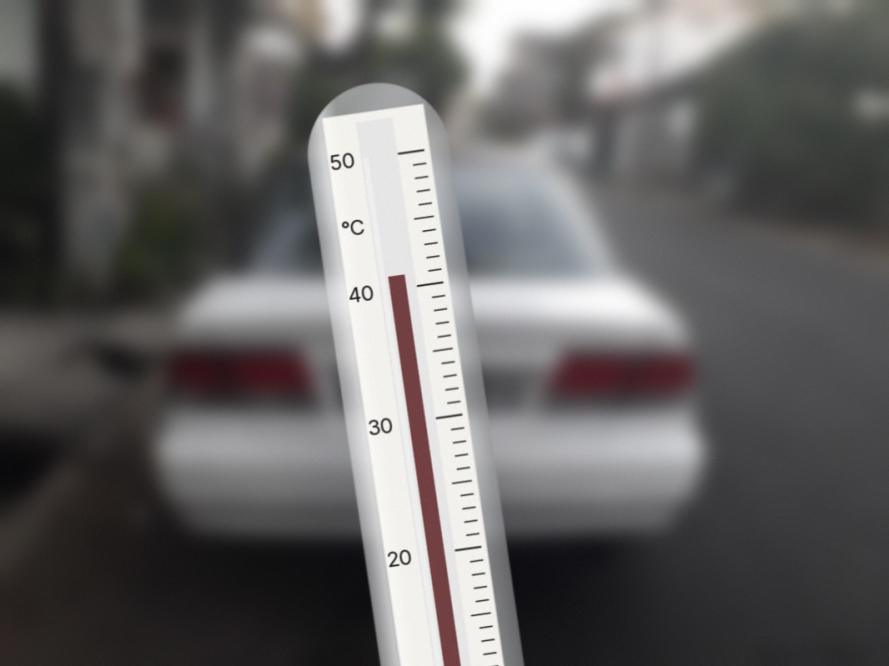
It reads 41 °C
